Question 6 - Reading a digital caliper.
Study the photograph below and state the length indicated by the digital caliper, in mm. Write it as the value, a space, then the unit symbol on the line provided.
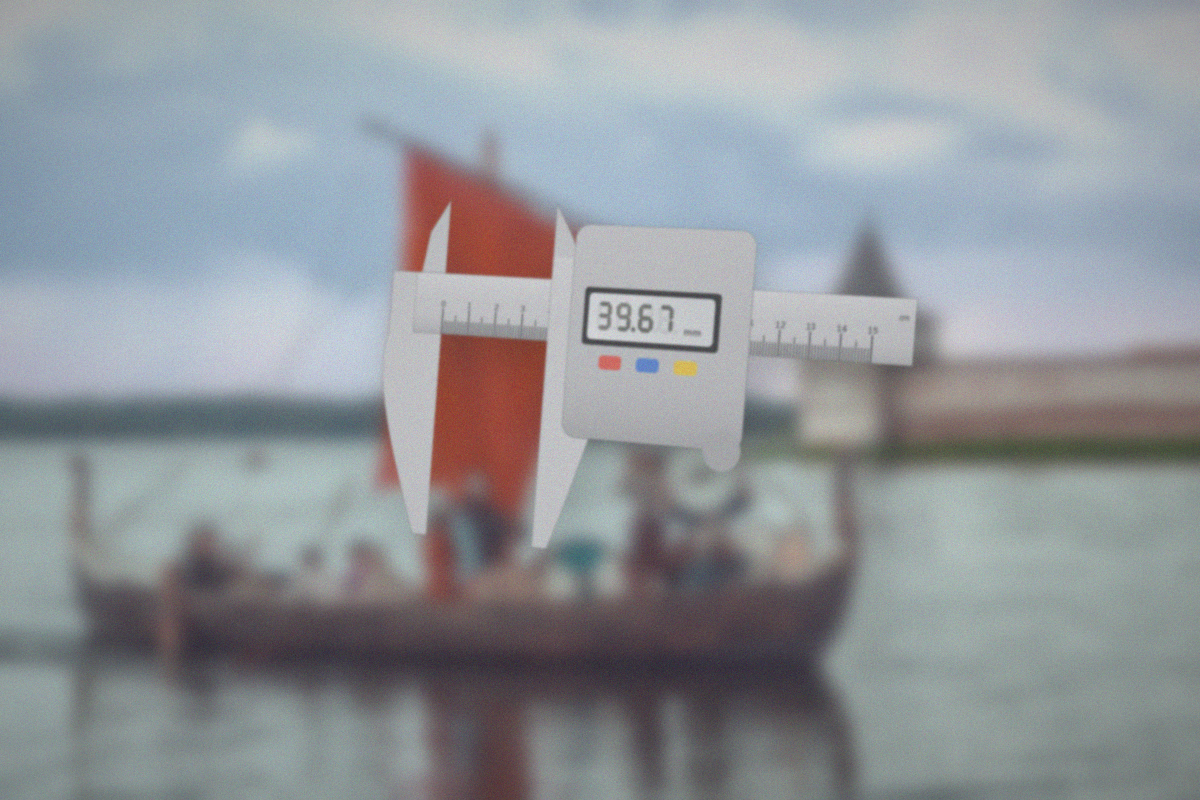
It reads 39.67 mm
